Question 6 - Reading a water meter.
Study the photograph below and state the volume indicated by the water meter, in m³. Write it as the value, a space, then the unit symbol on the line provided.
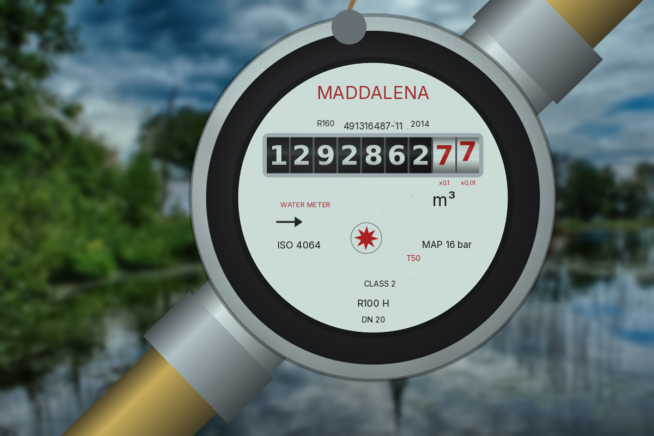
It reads 1292862.77 m³
